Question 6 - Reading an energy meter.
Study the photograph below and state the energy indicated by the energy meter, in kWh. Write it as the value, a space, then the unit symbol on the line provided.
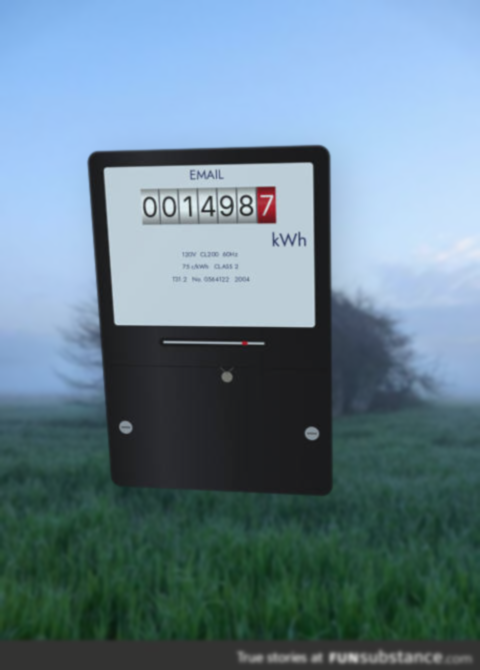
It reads 1498.7 kWh
